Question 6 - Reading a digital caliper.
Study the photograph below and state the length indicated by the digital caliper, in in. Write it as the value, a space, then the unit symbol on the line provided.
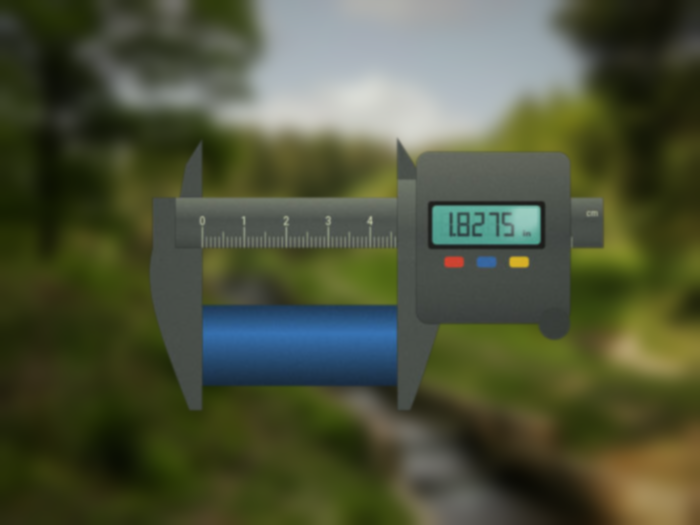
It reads 1.8275 in
